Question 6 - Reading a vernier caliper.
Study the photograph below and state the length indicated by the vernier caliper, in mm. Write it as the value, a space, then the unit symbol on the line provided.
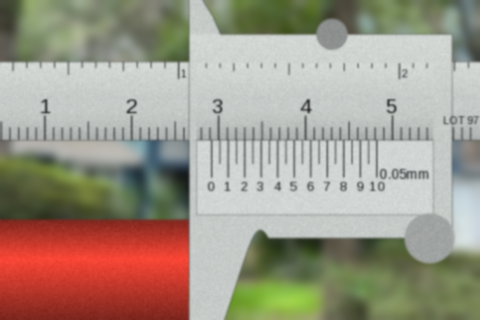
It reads 29.2 mm
